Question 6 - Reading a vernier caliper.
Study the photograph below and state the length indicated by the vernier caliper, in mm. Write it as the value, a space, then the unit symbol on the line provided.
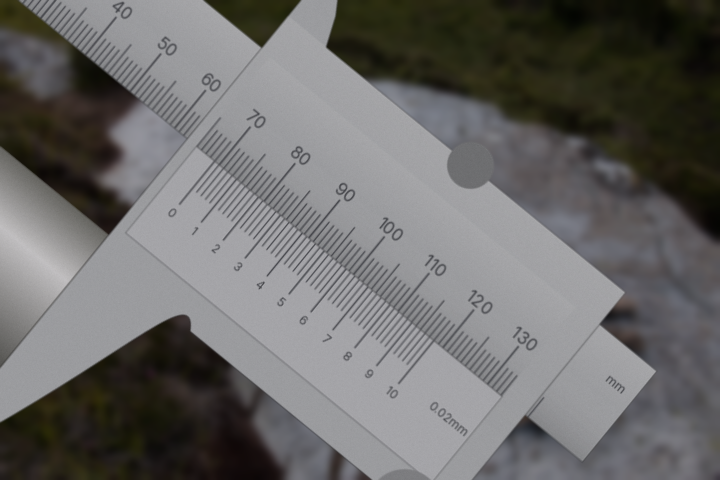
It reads 69.0 mm
